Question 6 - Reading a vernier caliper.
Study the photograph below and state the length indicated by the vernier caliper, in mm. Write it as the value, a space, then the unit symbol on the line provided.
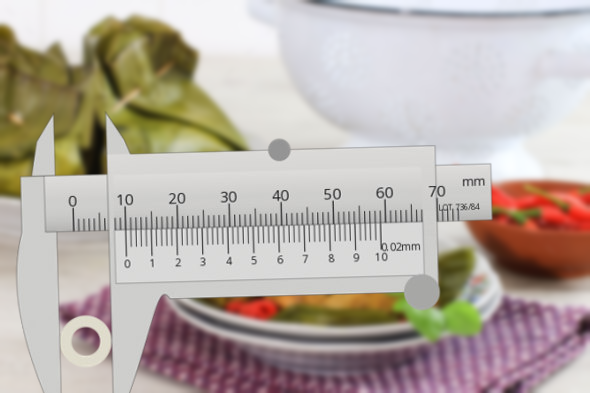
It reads 10.0 mm
